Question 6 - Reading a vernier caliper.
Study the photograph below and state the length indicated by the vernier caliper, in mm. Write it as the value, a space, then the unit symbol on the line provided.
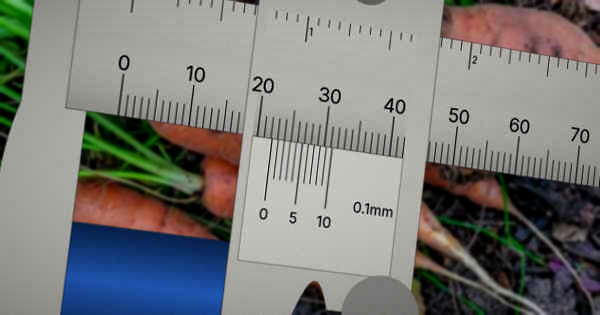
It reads 22.2 mm
